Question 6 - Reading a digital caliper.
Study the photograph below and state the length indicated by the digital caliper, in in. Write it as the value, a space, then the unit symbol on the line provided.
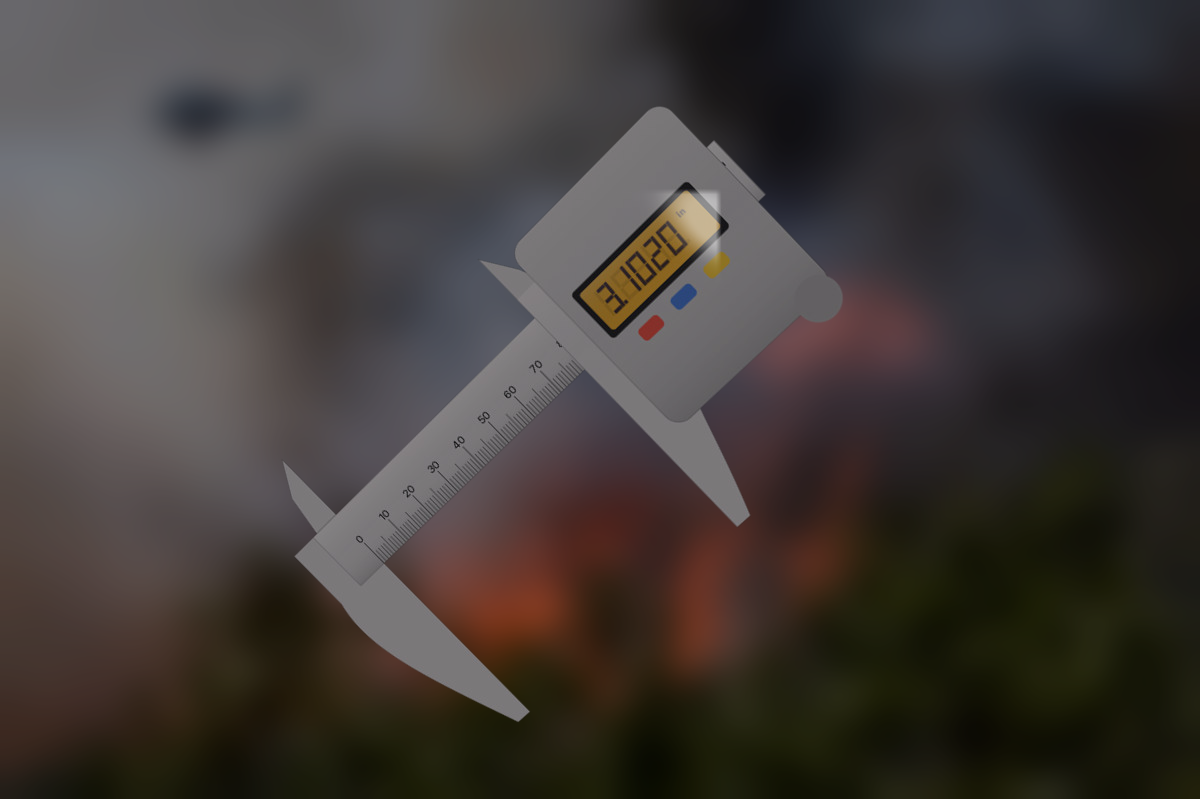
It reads 3.1020 in
